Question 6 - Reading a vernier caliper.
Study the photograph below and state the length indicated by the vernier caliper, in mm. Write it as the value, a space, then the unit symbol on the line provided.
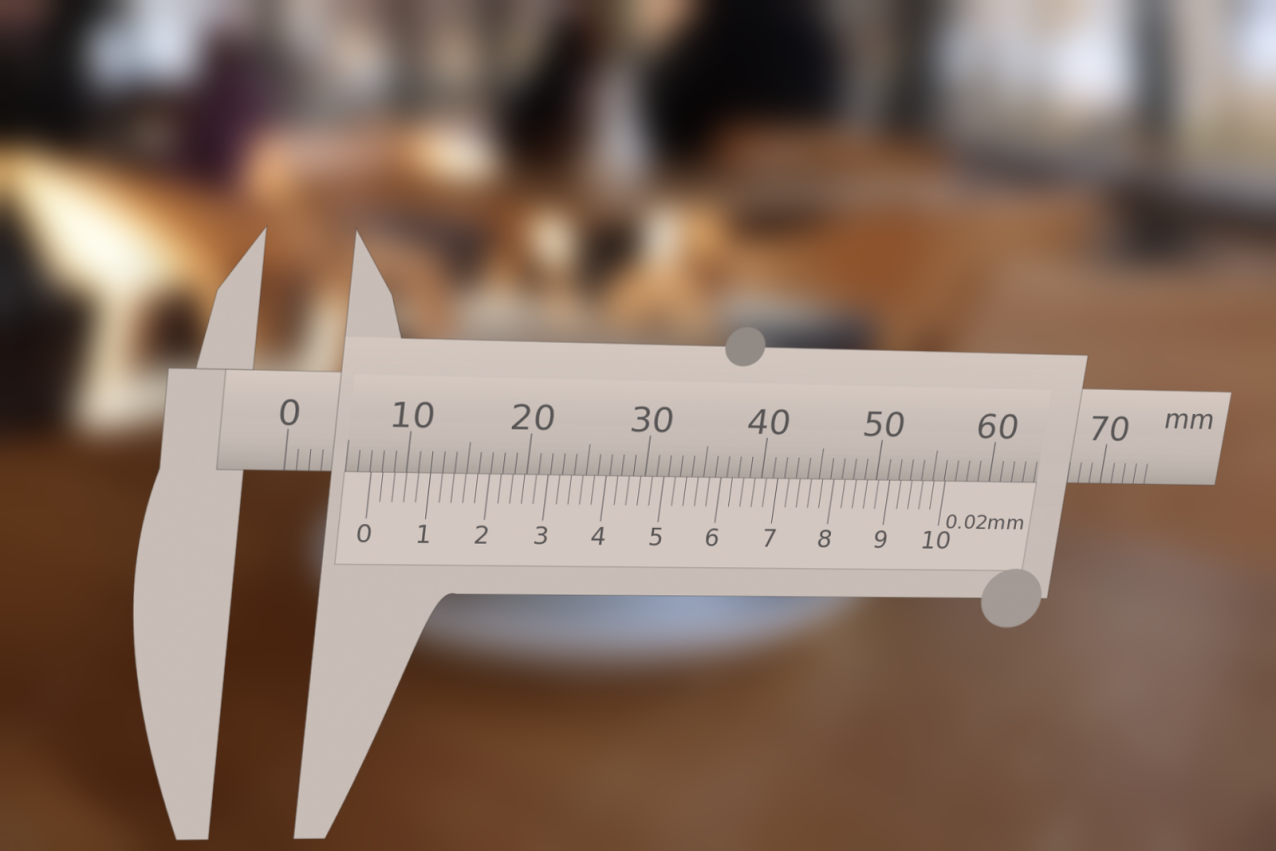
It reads 7.1 mm
